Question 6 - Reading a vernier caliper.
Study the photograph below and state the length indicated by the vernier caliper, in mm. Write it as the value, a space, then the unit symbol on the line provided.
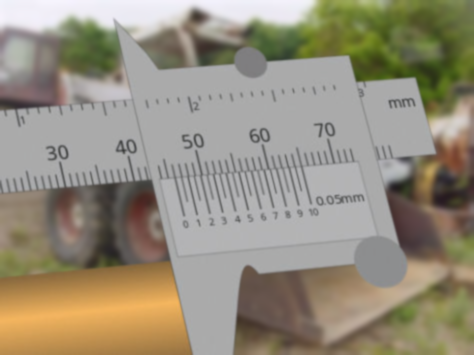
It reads 46.0 mm
